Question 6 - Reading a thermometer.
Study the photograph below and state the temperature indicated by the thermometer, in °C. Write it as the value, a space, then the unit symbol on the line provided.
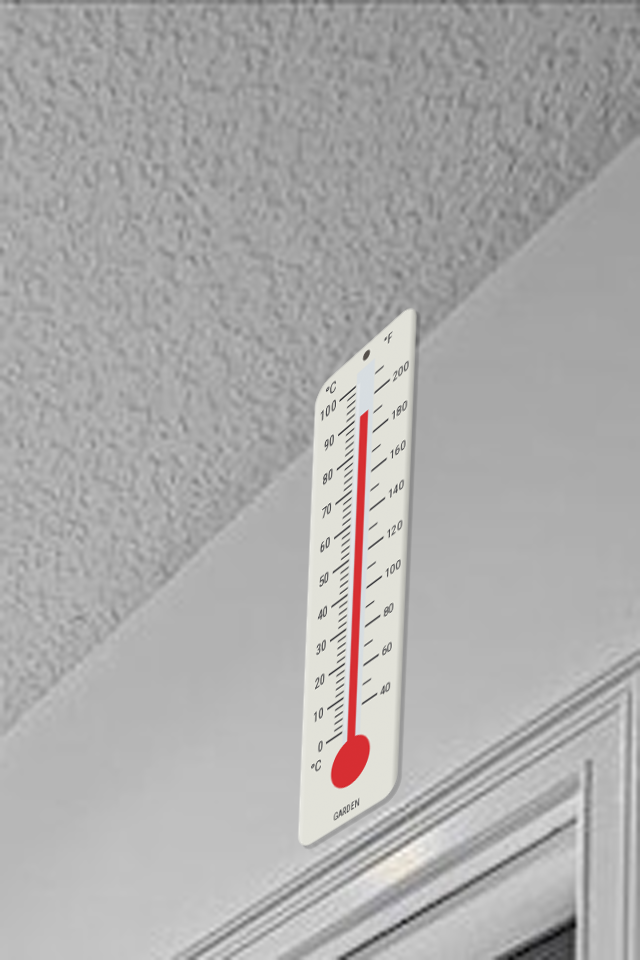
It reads 90 °C
